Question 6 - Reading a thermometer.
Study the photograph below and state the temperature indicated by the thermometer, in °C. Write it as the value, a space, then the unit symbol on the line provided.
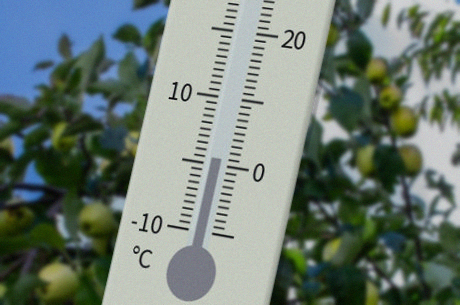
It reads 1 °C
